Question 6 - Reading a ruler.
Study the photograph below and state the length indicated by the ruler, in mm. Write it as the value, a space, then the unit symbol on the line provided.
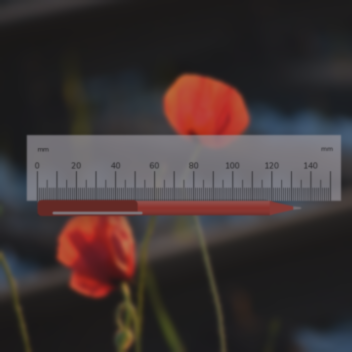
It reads 135 mm
